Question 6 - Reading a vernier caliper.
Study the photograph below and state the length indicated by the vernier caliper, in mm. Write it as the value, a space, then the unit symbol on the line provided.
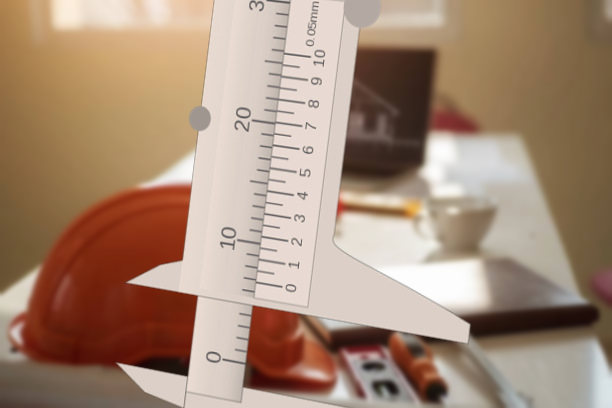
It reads 6.8 mm
